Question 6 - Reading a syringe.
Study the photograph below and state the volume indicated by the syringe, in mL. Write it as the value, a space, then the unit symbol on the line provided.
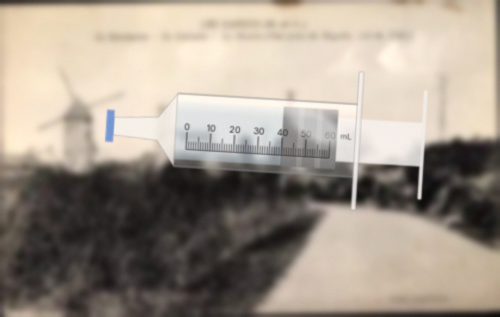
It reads 40 mL
